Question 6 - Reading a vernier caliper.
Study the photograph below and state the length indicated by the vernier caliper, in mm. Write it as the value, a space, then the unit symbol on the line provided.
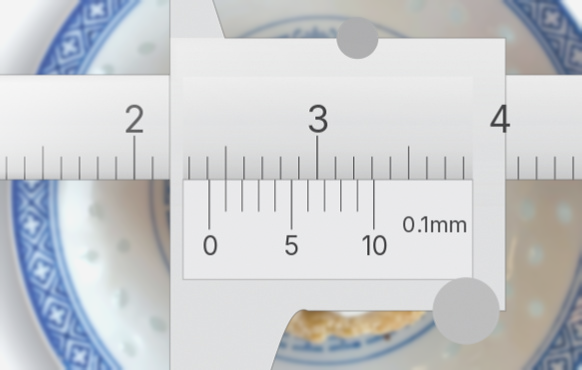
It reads 24.1 mm
